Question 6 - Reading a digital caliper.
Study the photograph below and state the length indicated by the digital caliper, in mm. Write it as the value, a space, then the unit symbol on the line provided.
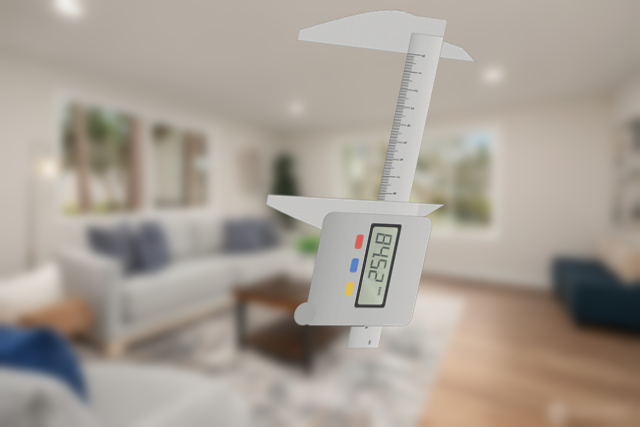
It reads 84.52 mm
